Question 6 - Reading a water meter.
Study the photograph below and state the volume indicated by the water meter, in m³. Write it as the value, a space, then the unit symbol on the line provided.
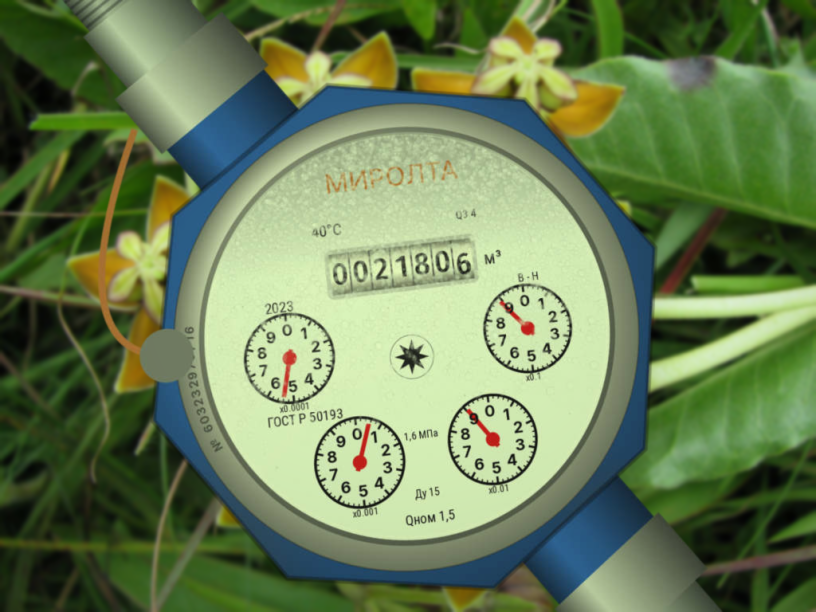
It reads 21805.8905 m³
